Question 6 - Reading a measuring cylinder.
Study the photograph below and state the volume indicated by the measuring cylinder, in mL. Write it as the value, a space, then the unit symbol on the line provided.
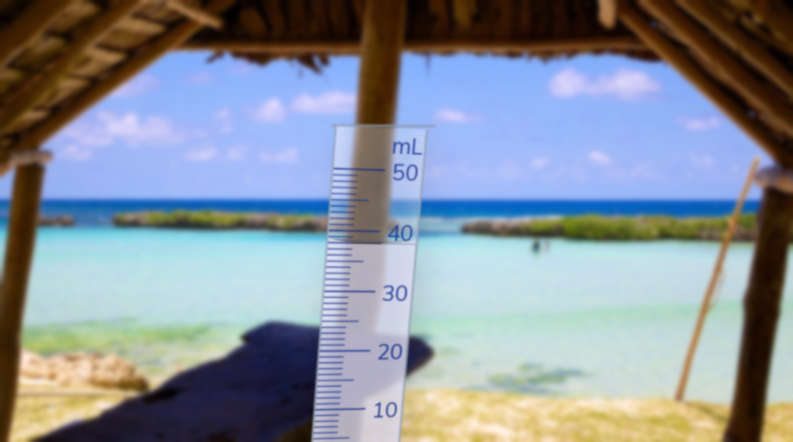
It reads 38 mL
